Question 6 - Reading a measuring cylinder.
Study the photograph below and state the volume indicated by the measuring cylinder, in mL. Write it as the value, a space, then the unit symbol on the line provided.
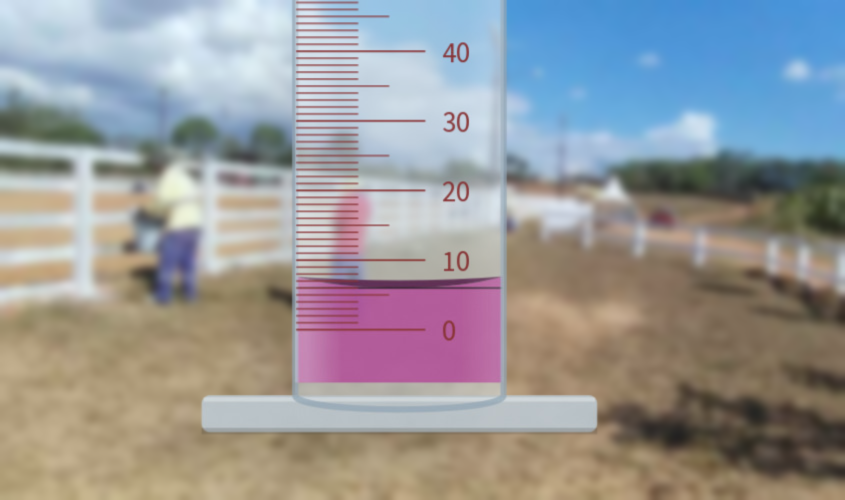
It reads 6 mL
